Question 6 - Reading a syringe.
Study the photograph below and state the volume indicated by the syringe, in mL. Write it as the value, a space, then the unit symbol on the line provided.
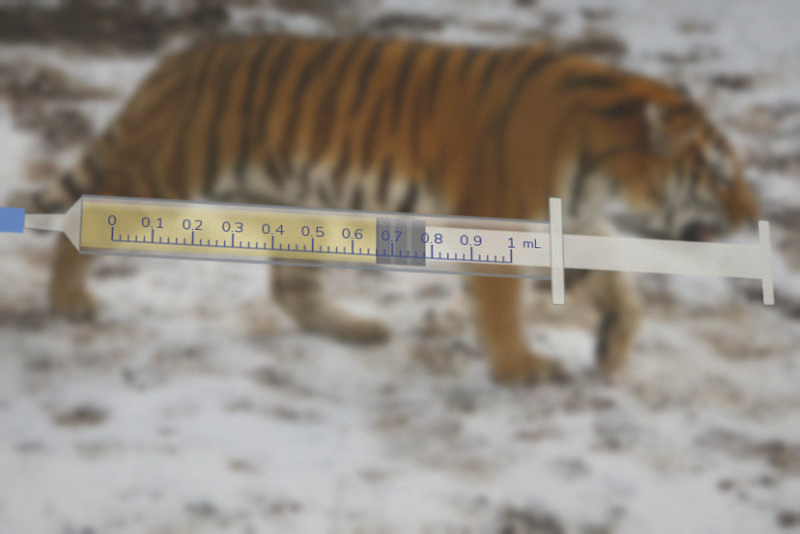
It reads 0.66 mL
